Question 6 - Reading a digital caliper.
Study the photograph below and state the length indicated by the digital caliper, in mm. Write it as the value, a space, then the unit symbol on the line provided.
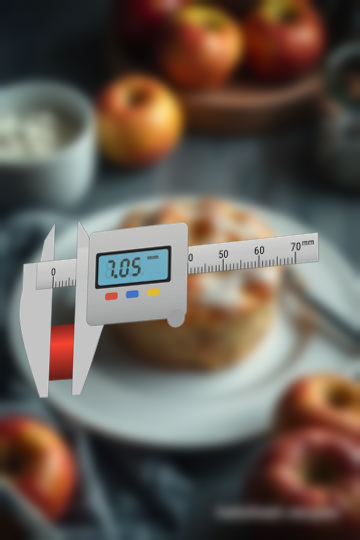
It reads 7.05 mm
